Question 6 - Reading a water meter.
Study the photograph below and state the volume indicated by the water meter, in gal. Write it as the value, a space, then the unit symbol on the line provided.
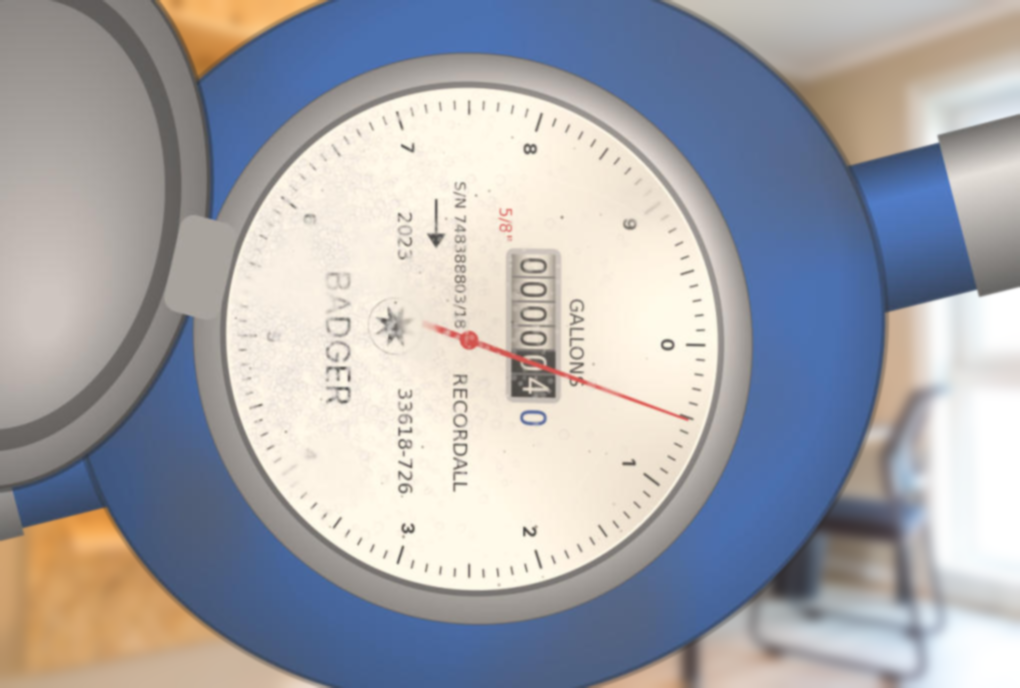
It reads 40.5 gal
